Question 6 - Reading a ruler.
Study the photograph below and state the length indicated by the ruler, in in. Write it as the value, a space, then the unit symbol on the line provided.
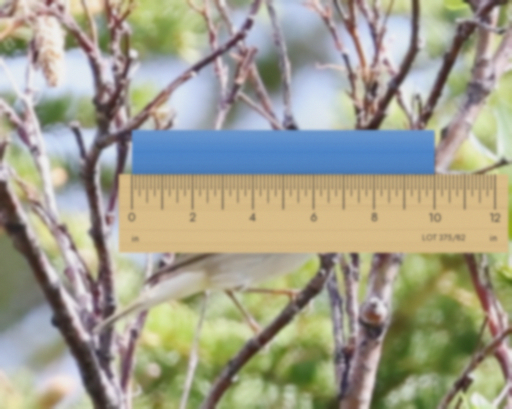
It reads 10 in
